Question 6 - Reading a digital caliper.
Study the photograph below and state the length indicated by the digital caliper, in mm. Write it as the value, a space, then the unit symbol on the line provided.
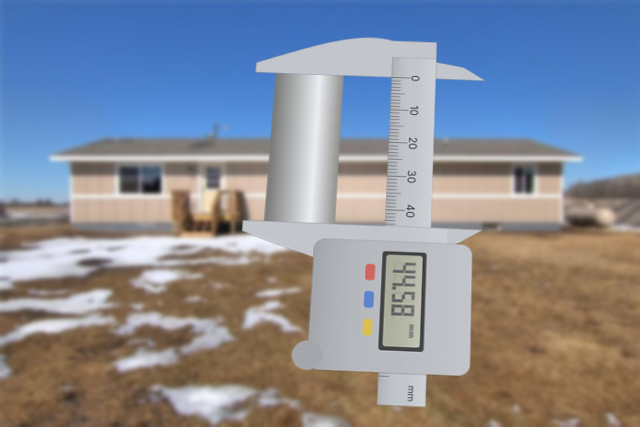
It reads 44.58 mm
